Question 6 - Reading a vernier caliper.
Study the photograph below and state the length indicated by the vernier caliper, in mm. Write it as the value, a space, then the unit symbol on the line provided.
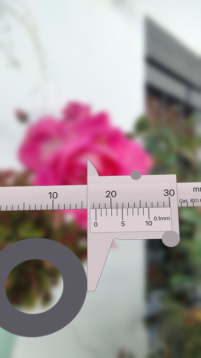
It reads 17.4 mm
